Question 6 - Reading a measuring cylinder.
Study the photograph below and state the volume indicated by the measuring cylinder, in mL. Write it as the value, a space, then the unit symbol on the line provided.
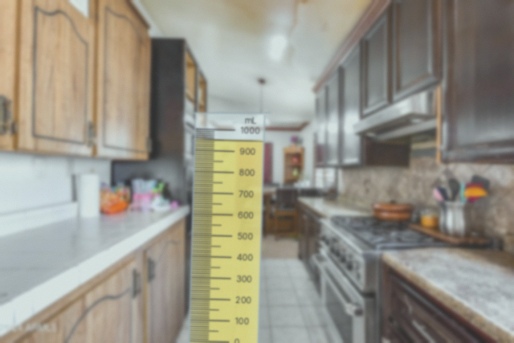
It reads 950 mL
